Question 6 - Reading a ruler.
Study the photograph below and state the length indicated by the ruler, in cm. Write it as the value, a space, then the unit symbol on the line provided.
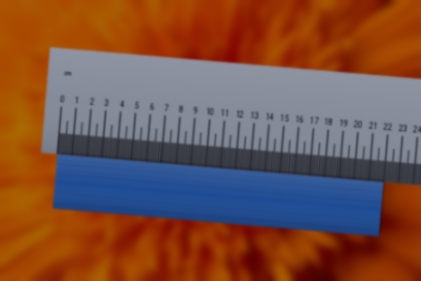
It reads 22 cm
